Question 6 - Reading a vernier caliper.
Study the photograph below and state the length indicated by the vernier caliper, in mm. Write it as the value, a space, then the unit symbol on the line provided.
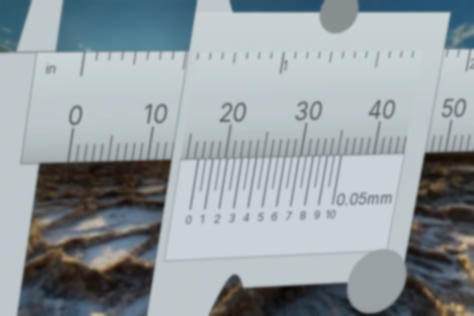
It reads 16.5 mm
